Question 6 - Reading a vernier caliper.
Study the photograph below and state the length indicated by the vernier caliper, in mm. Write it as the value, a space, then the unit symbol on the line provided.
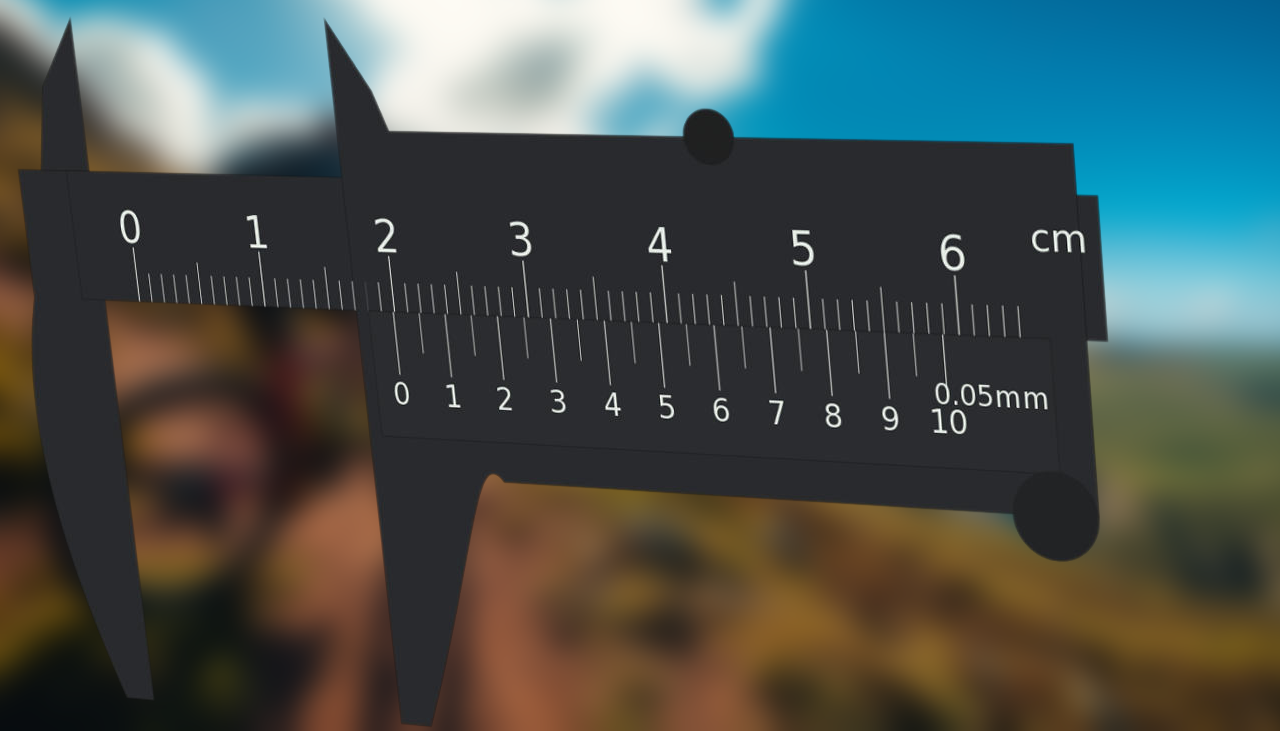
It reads 19.9 mm
